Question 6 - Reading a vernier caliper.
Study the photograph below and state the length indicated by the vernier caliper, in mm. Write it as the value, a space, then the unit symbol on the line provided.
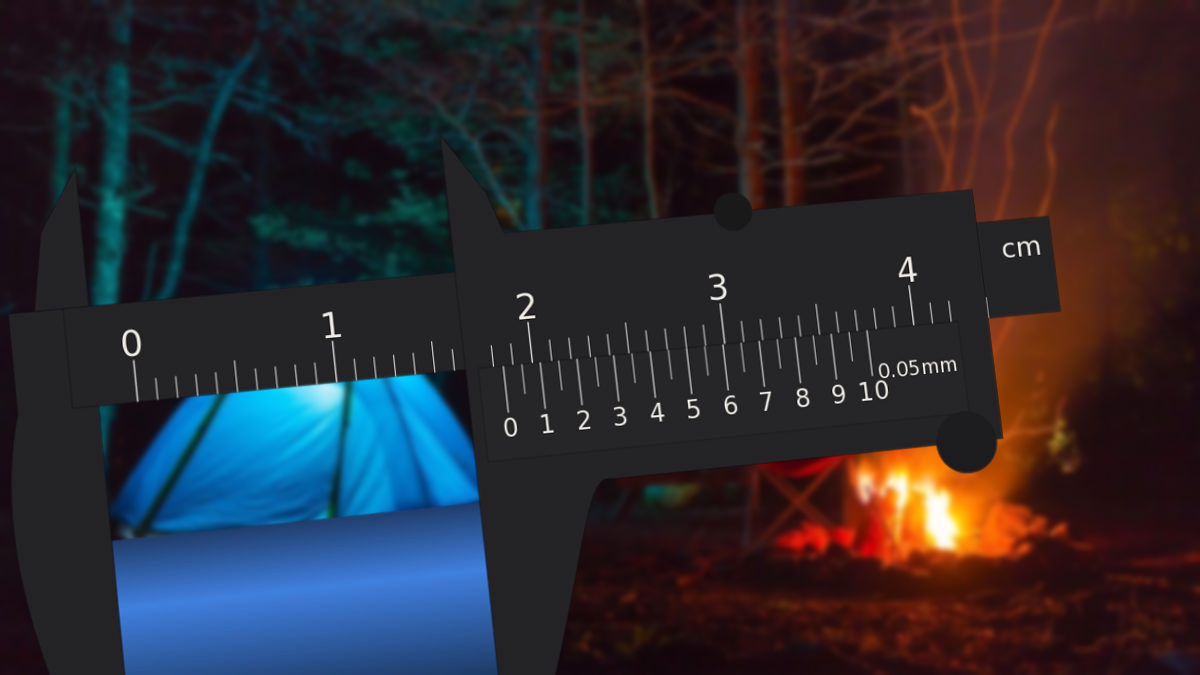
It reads 18.5 mm
